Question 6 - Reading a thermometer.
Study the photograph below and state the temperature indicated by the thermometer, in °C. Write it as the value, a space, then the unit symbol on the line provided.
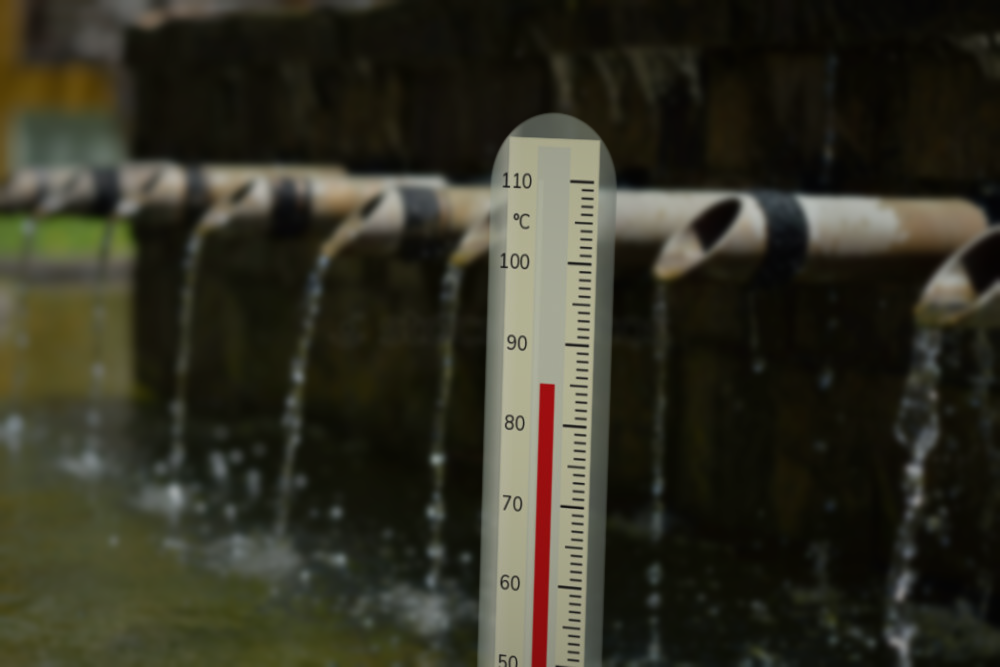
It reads 85 °C
